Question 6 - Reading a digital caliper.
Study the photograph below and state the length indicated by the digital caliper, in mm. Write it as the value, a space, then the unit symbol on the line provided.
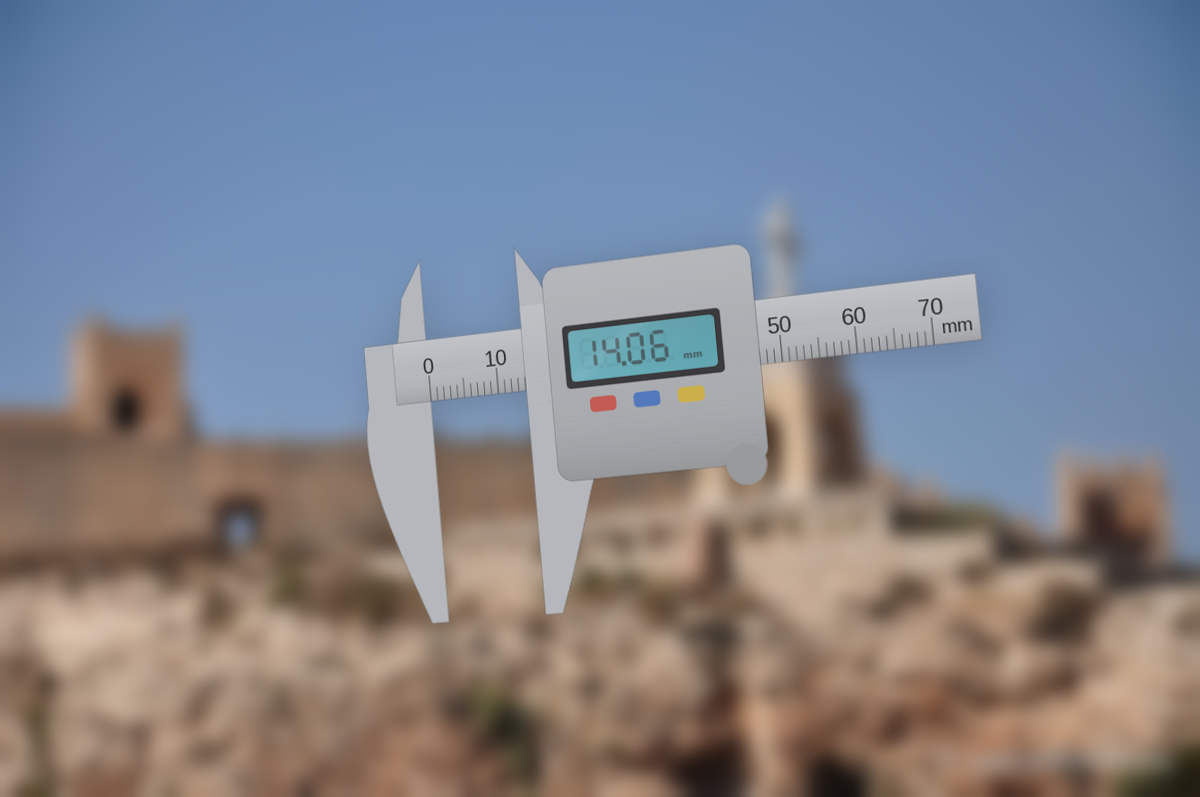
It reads 14.06 mm
